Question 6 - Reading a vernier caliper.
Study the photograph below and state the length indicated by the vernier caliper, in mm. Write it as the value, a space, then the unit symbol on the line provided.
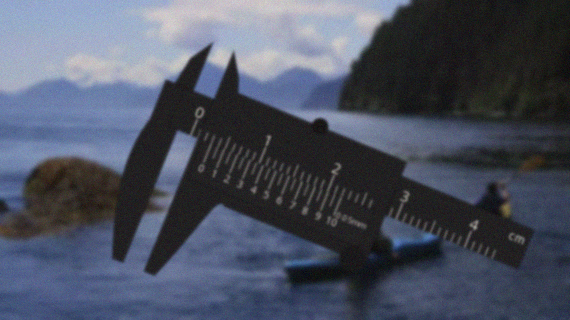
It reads 3.0 mm
